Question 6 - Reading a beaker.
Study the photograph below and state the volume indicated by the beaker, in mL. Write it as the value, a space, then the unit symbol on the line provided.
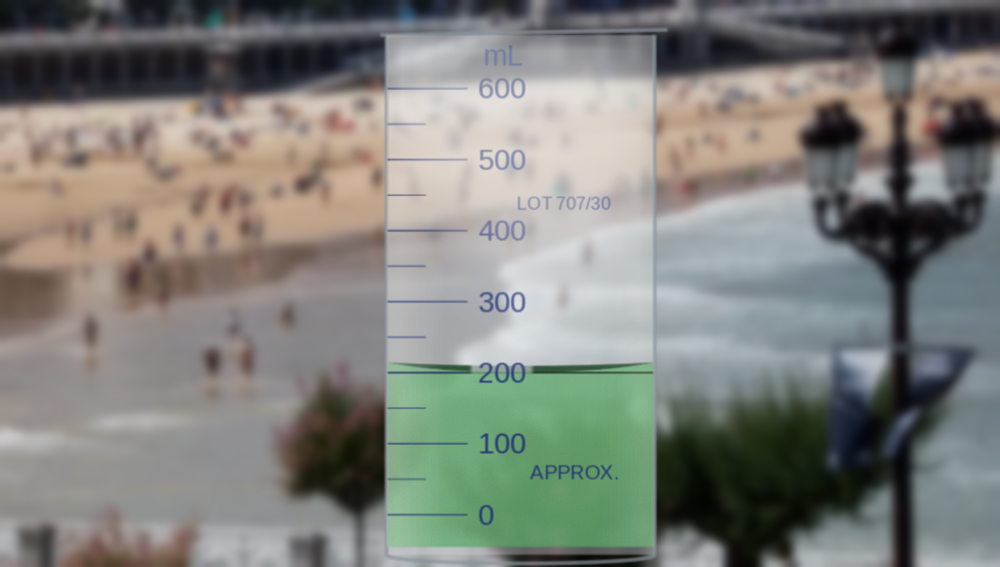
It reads 200 mL
